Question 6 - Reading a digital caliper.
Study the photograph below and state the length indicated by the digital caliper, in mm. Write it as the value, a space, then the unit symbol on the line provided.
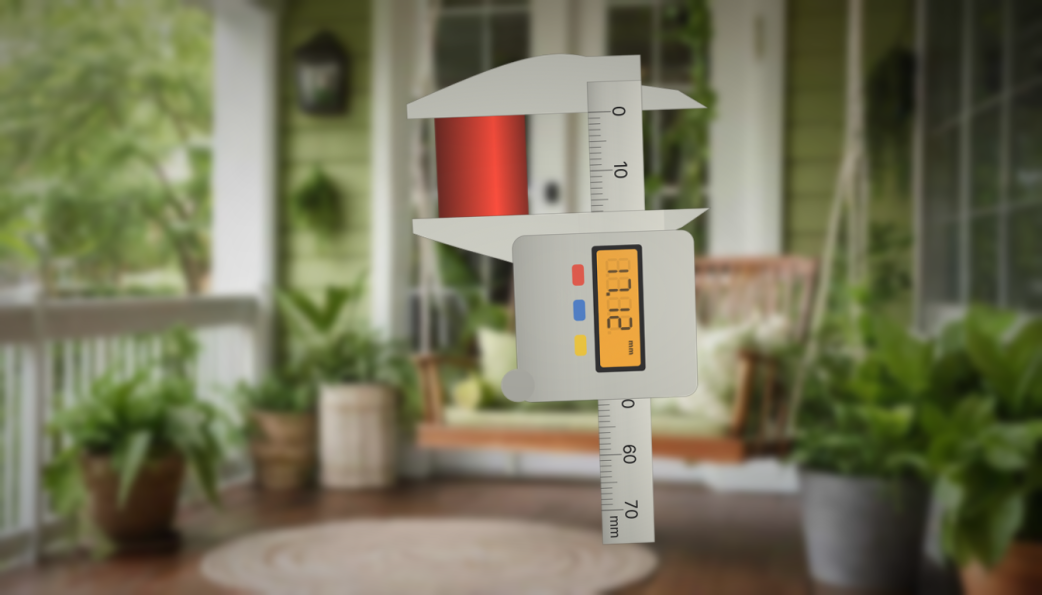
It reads 17.12 mm
